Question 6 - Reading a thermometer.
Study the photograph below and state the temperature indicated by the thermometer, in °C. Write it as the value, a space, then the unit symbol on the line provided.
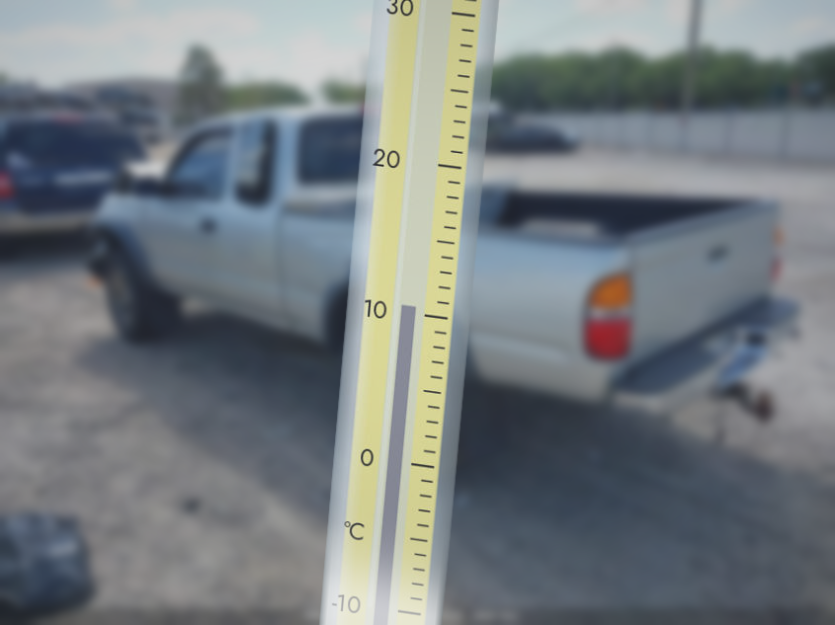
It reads 10.5 °C
